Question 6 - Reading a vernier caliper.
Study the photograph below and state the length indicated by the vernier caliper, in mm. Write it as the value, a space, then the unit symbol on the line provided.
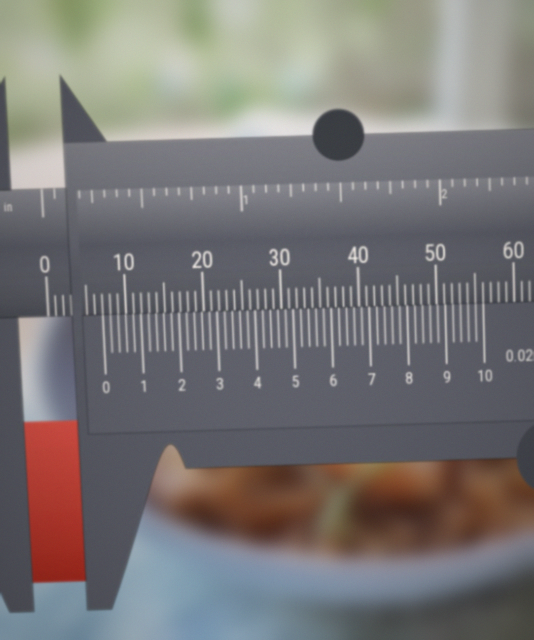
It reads 7.0 mm
